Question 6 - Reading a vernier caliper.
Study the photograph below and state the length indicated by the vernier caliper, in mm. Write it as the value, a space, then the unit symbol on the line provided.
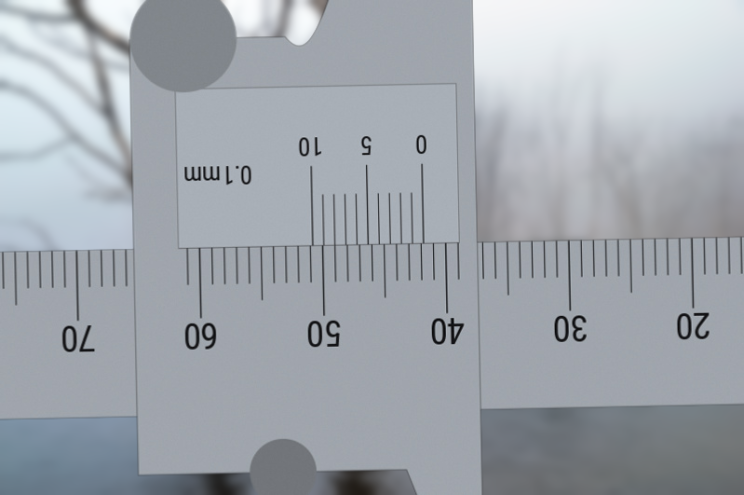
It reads 41.8 mm
